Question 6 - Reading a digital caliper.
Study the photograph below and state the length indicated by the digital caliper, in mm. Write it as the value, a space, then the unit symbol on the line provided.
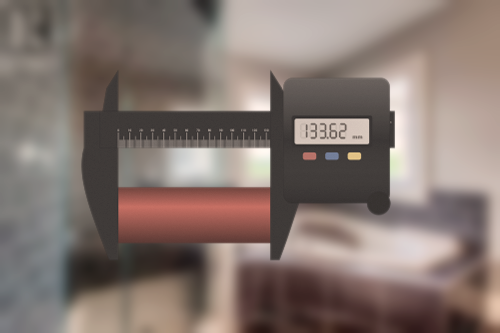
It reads 133.62 mm
